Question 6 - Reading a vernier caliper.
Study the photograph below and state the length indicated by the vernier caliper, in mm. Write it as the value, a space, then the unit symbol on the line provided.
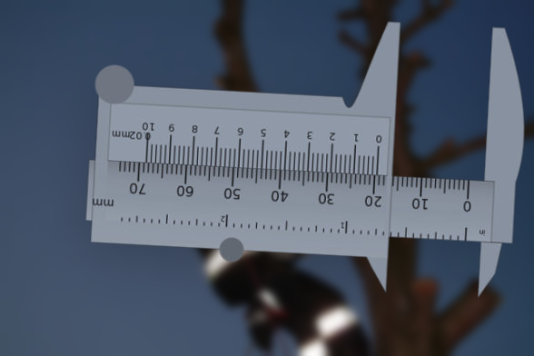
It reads 19.5 mm
